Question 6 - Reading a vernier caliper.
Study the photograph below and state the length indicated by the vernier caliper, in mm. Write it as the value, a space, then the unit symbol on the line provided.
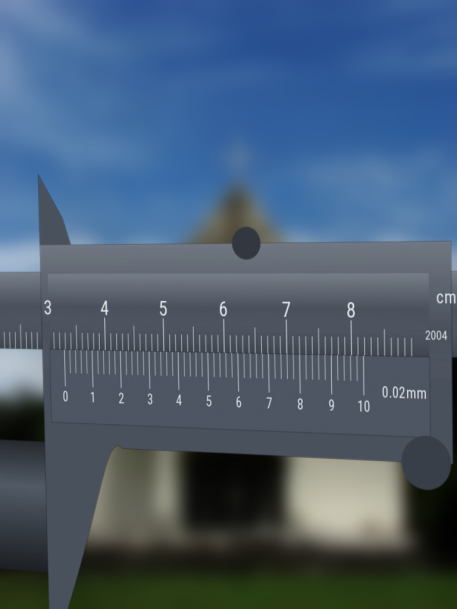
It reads 32.8 mm
